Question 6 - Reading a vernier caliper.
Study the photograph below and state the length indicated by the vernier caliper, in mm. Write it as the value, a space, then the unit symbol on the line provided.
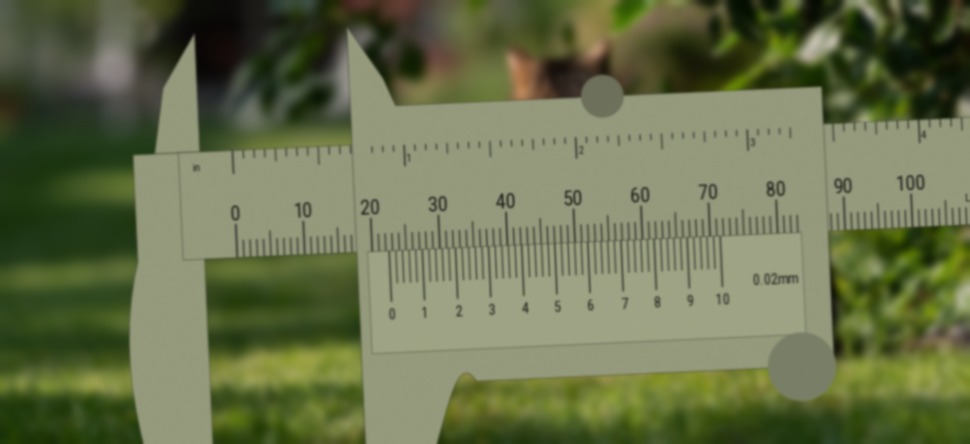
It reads 22.5 mm
